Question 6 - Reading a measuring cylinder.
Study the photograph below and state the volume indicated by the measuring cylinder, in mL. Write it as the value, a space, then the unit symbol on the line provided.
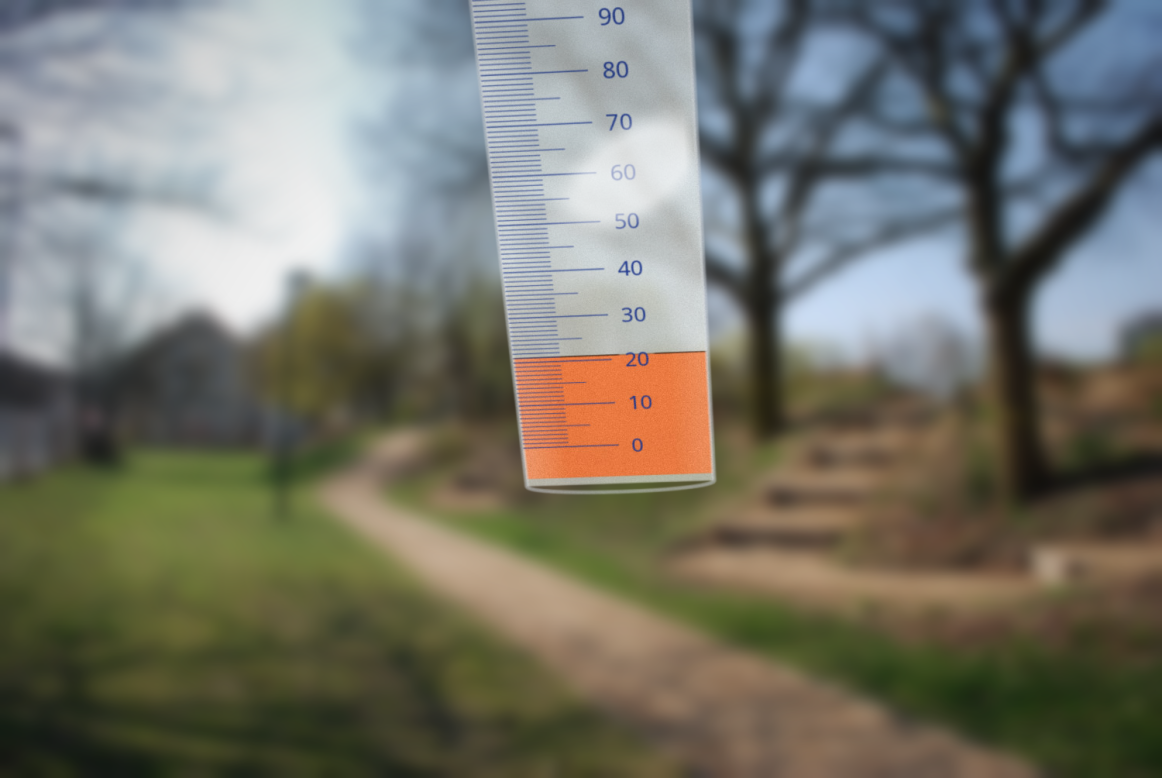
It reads 21 mL
